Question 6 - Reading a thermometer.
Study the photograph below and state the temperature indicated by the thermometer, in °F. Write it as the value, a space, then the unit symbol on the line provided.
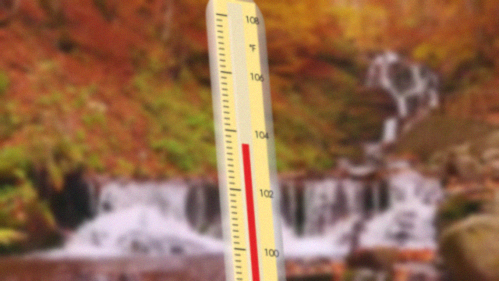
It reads 103.6 °F
